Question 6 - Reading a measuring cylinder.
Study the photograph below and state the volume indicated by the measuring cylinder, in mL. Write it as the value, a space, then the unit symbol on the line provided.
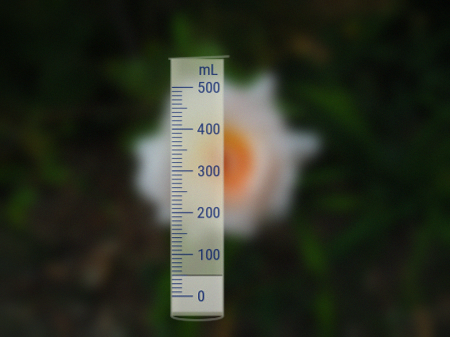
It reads 50 mL
